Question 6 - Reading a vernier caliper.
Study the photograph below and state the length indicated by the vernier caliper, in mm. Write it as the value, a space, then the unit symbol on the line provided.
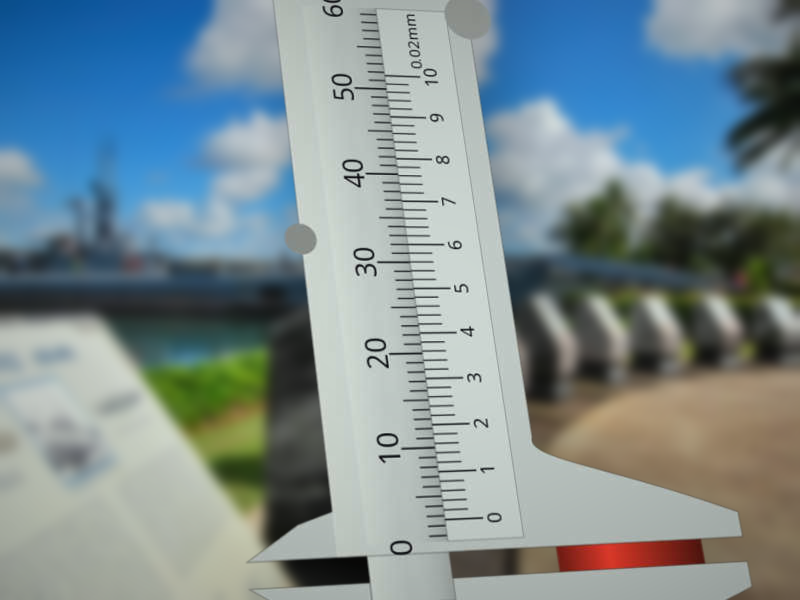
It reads 2.6 mm
